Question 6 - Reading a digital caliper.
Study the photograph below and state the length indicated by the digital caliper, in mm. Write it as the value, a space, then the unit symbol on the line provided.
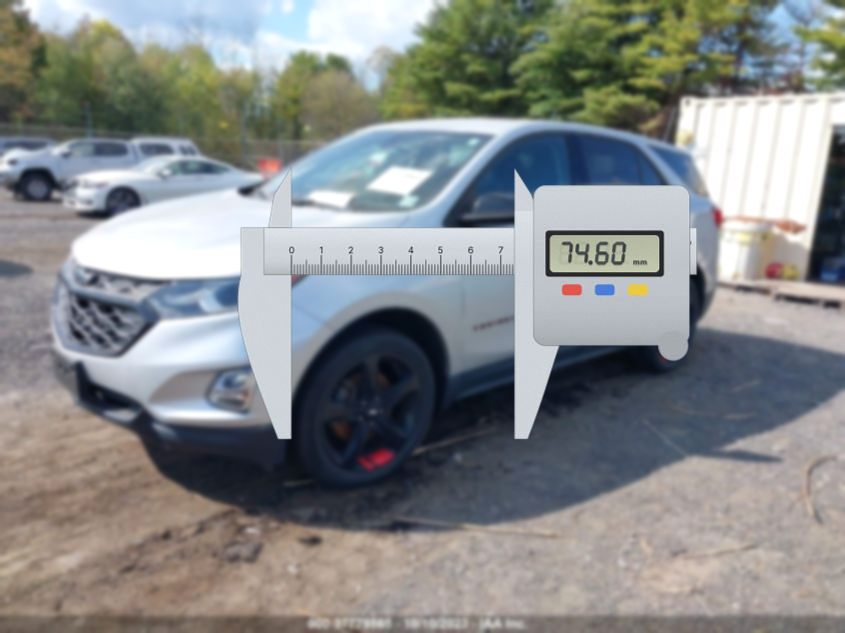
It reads 74.60 mm
